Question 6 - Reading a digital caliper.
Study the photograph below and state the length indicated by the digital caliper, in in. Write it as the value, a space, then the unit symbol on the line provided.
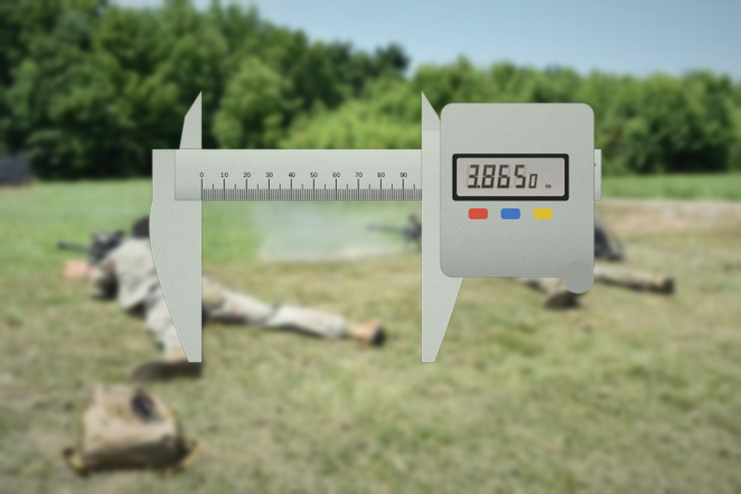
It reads 3.8650 in
